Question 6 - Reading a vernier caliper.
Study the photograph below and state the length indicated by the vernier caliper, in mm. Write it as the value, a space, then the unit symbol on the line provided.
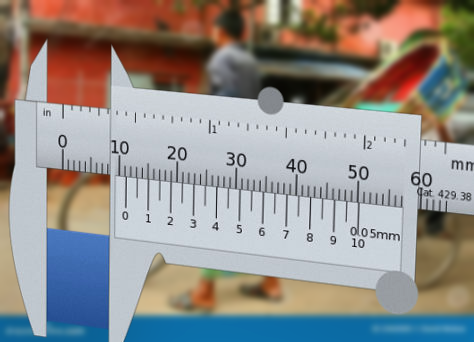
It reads 11.2 mm
